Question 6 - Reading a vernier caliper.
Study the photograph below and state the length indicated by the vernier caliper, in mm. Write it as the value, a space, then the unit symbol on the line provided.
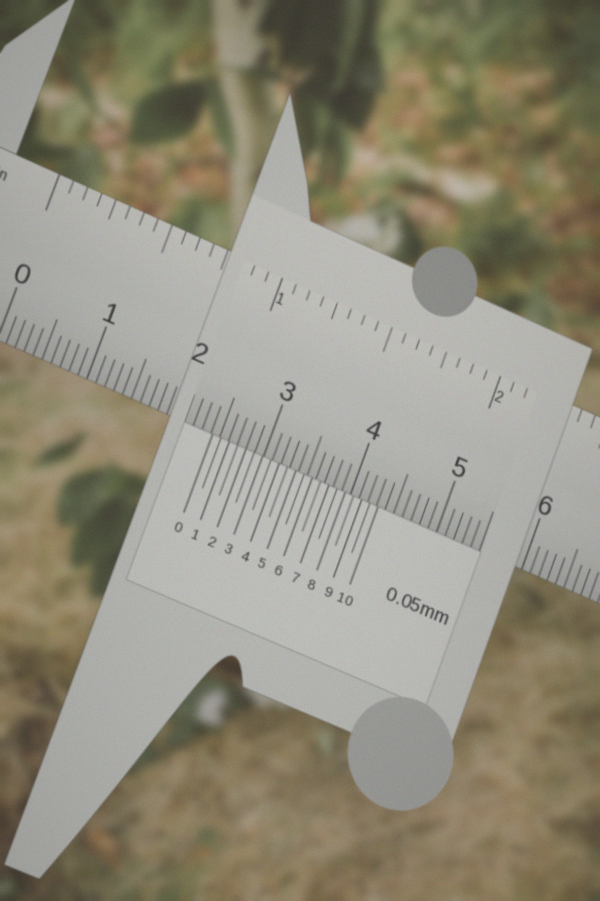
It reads 24.2 mm
